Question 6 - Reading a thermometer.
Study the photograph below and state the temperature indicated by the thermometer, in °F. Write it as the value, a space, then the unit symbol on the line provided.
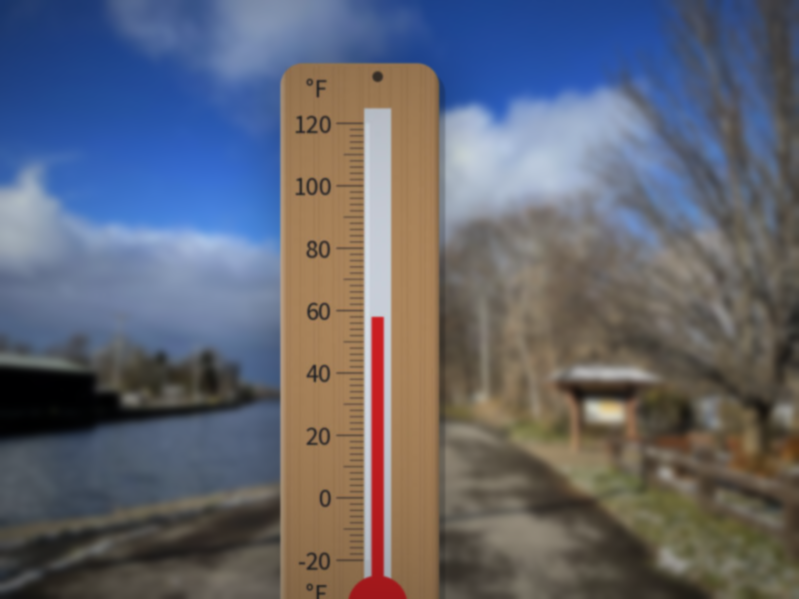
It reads 58 °F
